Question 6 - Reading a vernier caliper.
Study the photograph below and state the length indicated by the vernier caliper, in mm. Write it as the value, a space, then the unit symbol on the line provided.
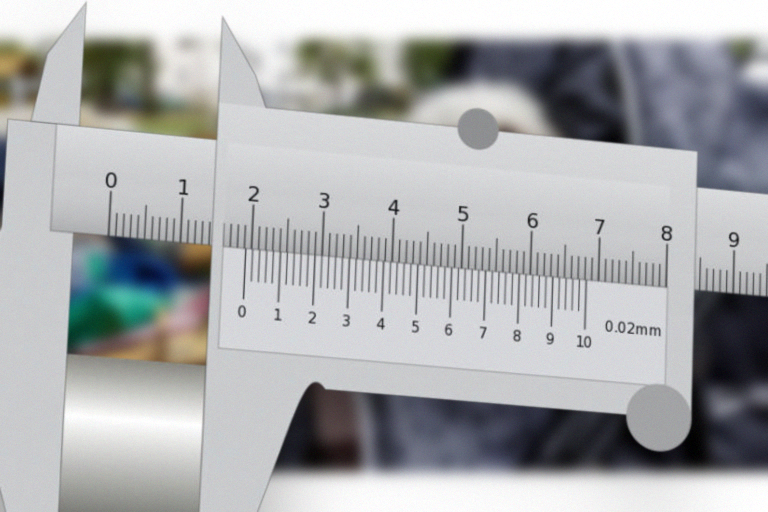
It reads 19.2 mm
